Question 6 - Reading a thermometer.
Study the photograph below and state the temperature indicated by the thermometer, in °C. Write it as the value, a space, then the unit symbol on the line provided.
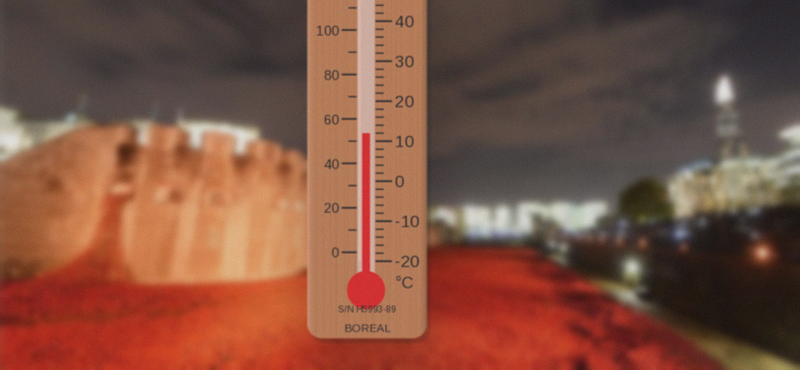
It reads 12 °C
